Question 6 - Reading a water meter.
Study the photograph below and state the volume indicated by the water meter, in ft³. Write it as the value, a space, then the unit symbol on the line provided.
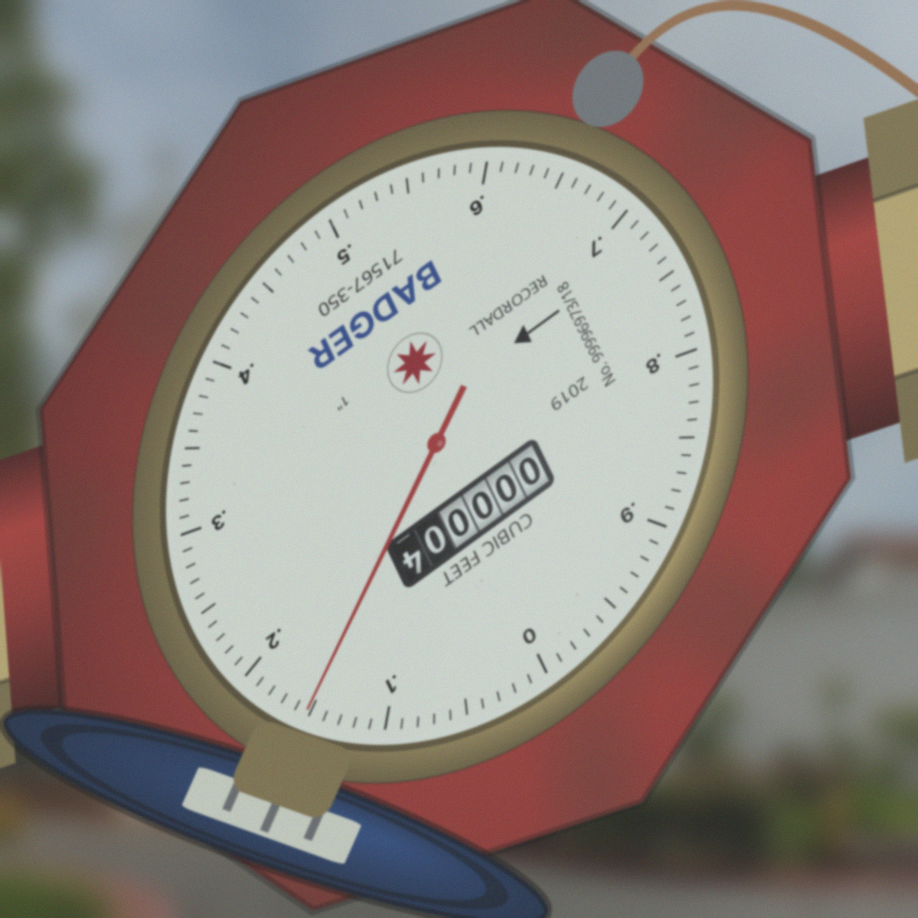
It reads 4.15 ft³
